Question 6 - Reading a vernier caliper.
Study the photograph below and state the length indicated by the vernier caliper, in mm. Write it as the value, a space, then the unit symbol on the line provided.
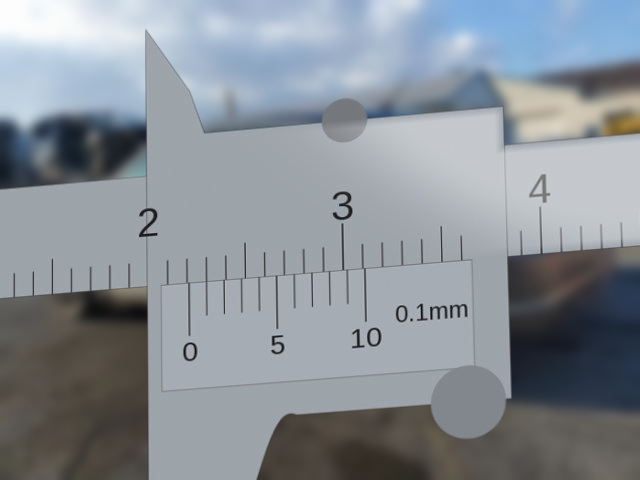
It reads 22.1 mm
